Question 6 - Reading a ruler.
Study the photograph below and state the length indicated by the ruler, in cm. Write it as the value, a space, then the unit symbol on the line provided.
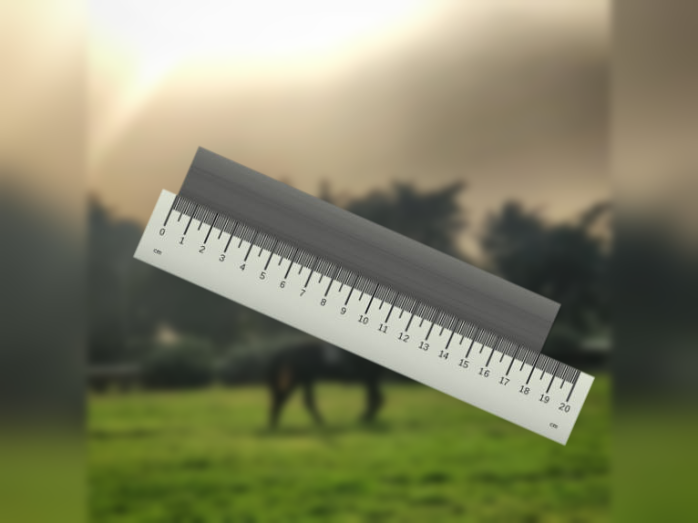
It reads 18 cm
